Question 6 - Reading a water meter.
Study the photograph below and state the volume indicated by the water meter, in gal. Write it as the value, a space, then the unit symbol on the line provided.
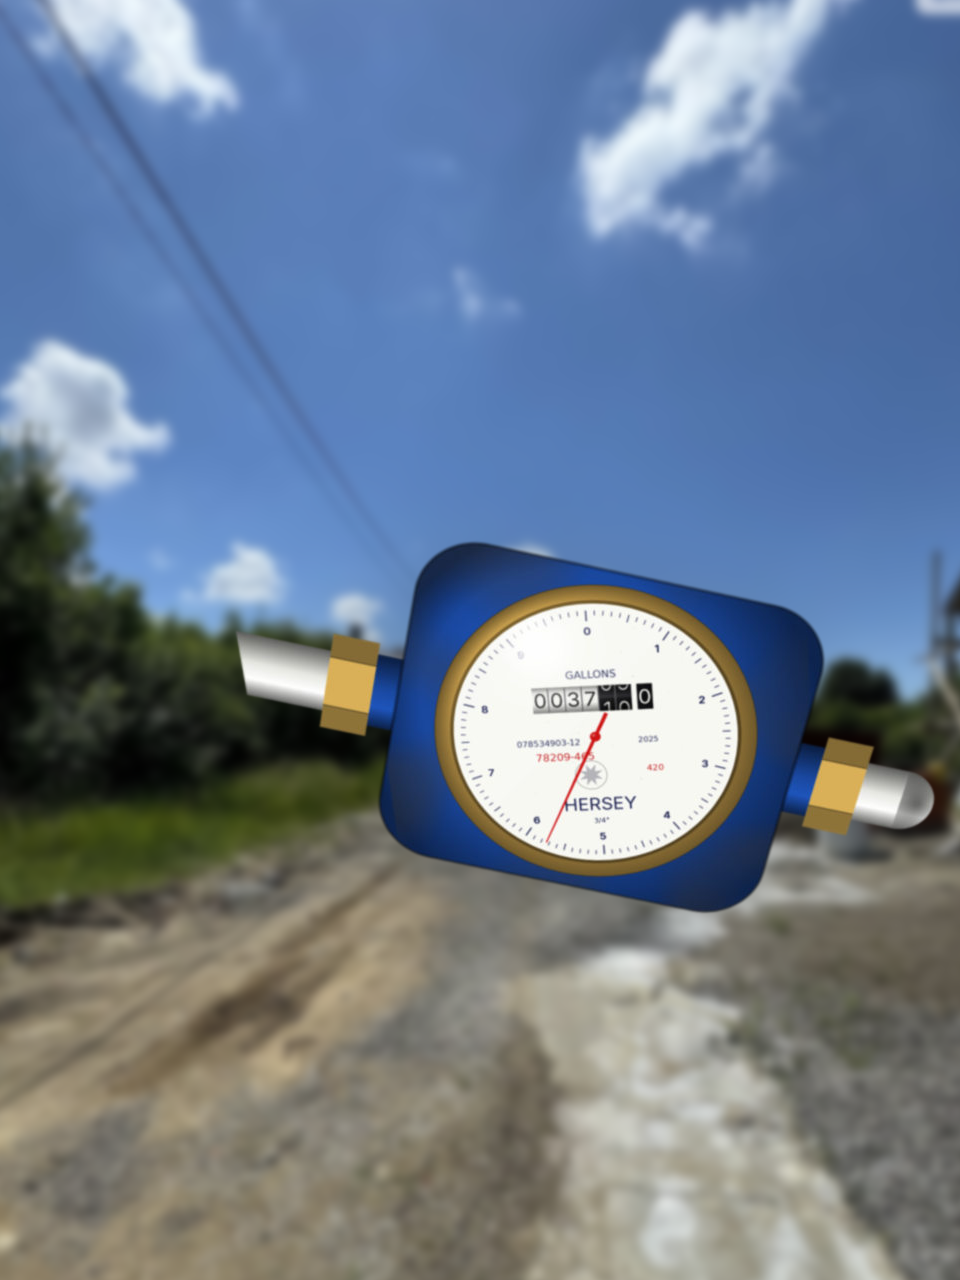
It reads 37095.7 gal
